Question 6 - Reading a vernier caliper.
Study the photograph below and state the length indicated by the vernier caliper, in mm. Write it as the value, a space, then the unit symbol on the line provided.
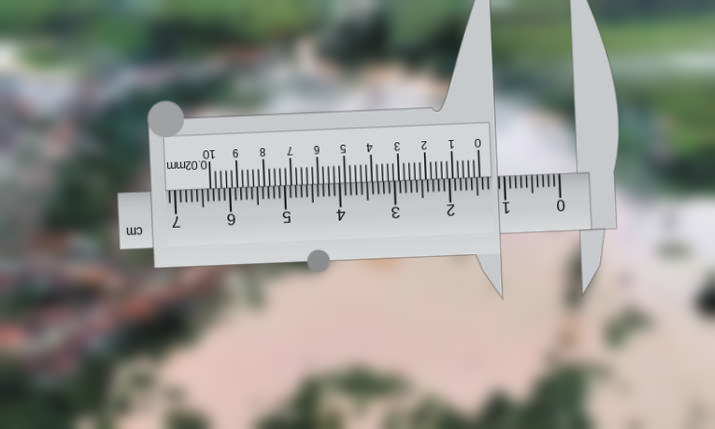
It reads 14.5 mm
